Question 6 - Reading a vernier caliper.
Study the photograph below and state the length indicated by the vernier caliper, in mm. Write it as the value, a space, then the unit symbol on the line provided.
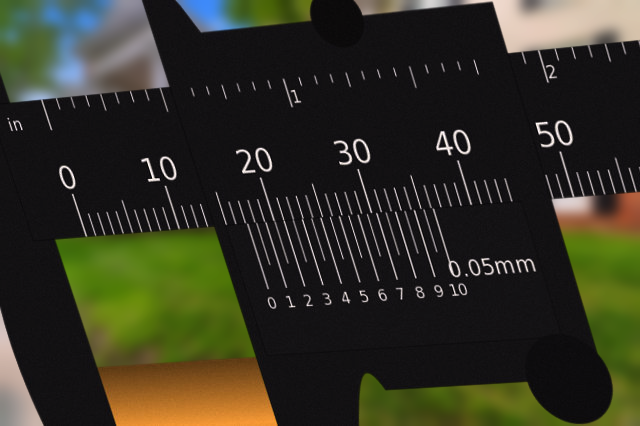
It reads 17.2 mm
